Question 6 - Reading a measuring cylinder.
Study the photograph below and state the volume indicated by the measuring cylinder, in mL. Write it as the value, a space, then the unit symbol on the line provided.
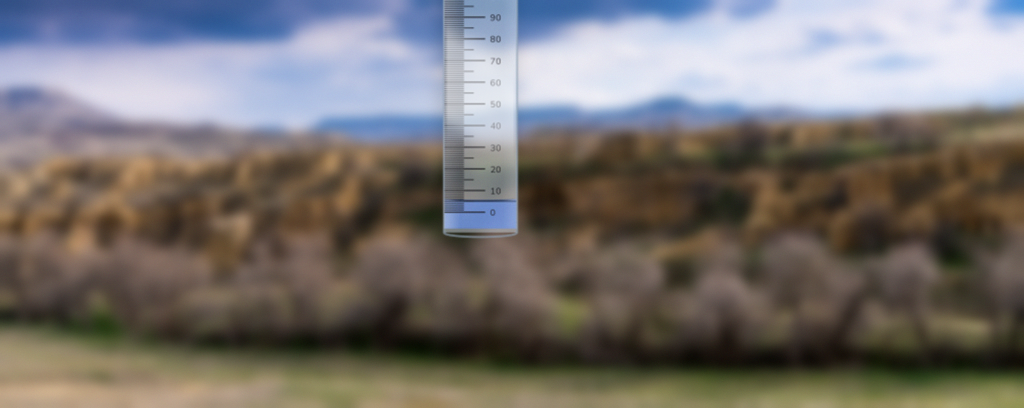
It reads 5 mL
